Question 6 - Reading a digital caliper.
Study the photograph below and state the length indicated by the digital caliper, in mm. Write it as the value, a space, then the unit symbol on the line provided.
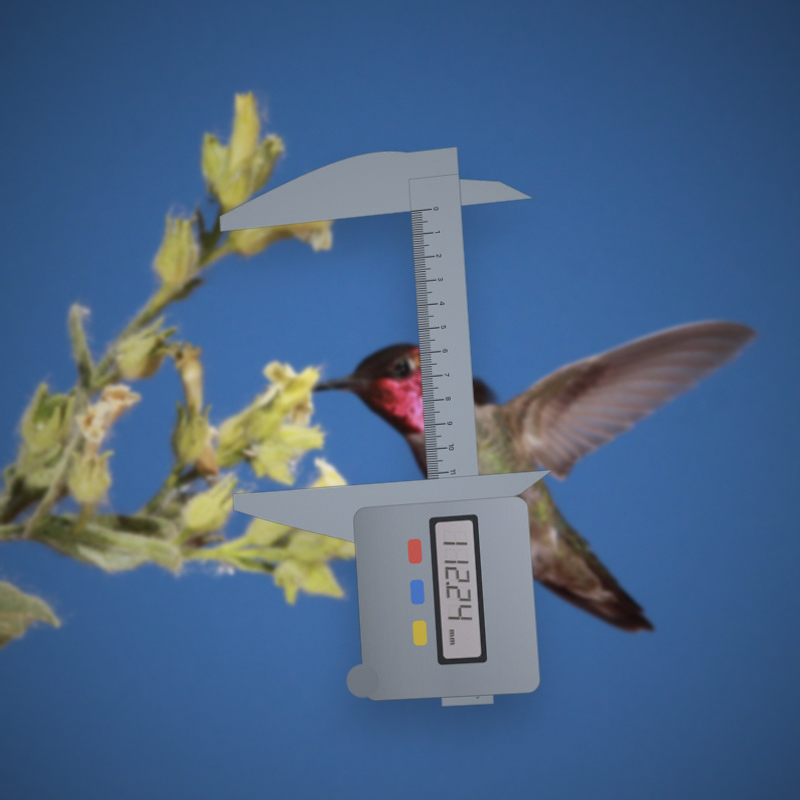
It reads 112.24 mm
